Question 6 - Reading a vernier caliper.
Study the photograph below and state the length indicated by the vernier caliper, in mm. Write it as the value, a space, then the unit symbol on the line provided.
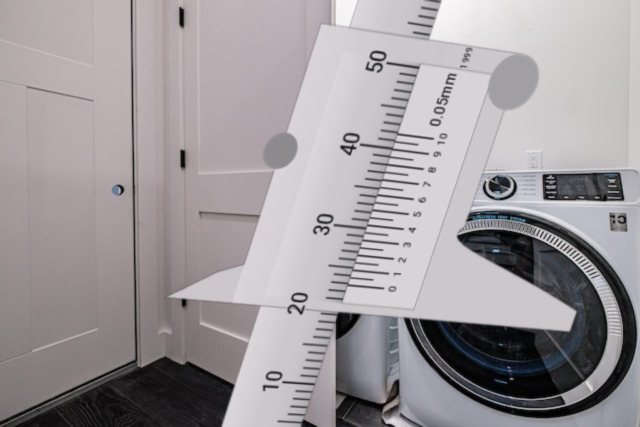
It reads 22.8 mm
